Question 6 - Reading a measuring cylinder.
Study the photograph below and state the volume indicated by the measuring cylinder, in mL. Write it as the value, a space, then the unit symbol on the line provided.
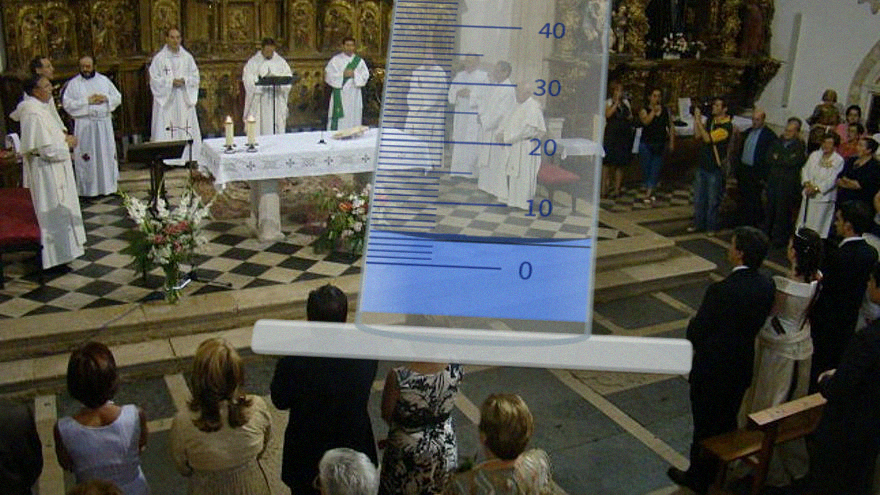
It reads 4 mL
